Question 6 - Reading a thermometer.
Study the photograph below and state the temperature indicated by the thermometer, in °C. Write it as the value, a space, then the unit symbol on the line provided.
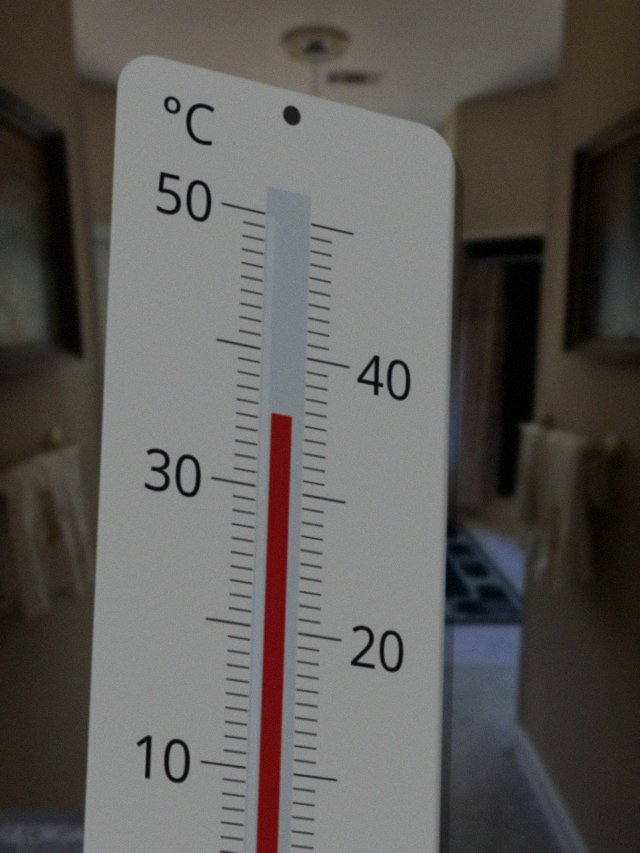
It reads 35.5 °C
